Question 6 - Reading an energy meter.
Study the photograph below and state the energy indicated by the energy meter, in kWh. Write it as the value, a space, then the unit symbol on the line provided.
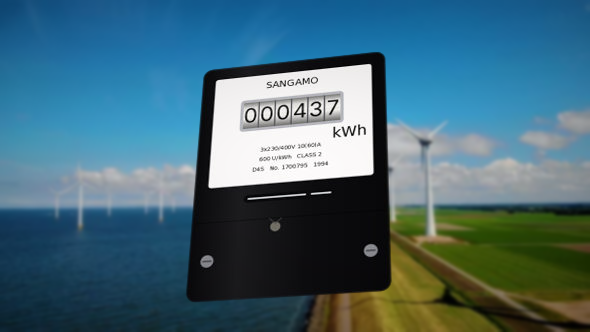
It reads 437 kWh
